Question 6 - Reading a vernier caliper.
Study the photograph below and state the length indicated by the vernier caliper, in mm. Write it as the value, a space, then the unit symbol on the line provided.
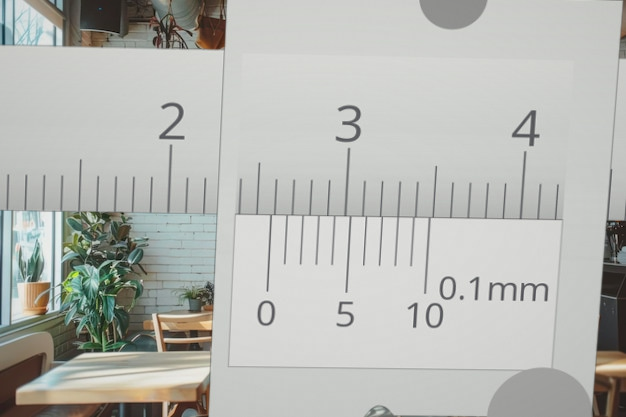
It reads 25.8 mm
